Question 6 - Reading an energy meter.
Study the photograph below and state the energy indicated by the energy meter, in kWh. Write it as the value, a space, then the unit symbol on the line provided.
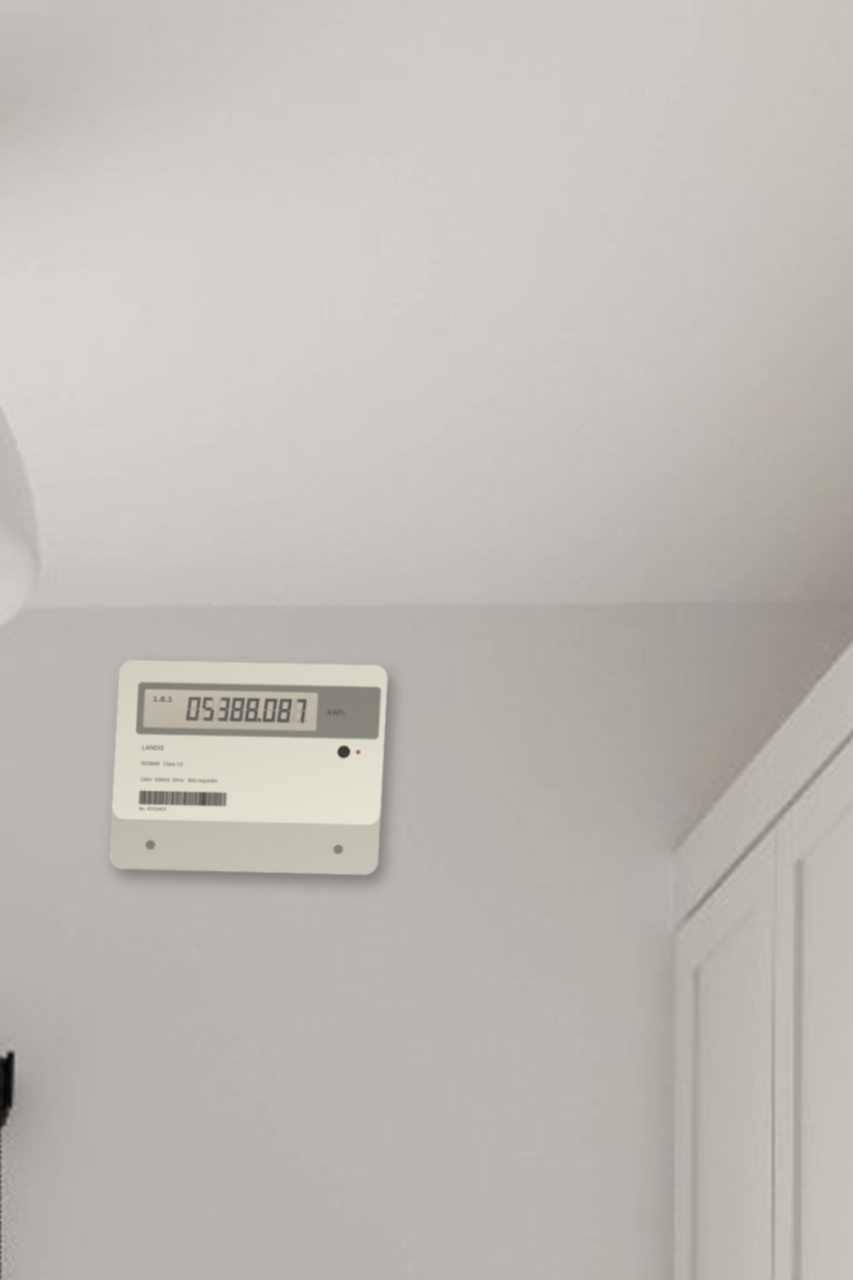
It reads 5388.087 kWh
